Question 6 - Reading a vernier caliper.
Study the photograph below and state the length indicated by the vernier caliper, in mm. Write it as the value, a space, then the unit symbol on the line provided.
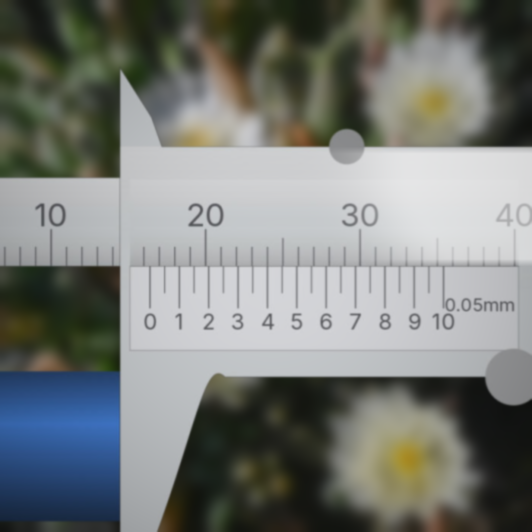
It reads 16.4 mm
